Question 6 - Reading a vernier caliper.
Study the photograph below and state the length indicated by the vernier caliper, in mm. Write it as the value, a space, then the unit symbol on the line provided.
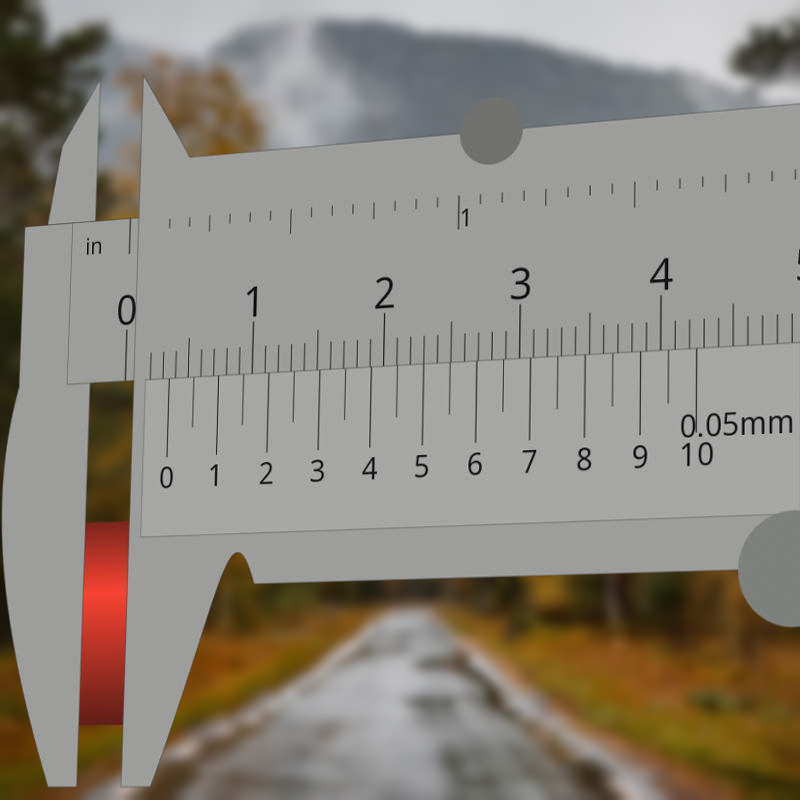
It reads 3.5 mm
